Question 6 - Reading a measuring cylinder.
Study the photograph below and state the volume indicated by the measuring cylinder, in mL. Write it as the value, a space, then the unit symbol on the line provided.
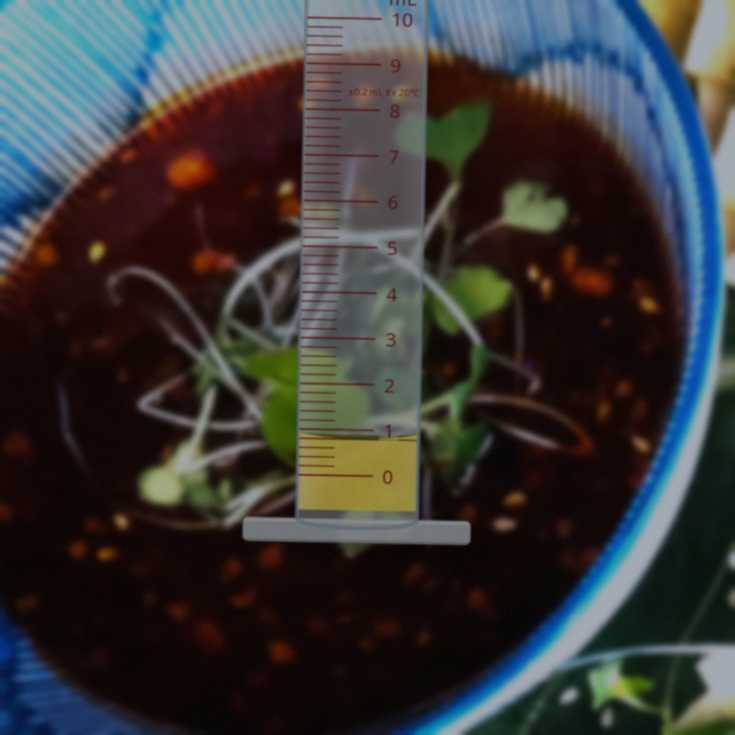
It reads 0.8 mL
